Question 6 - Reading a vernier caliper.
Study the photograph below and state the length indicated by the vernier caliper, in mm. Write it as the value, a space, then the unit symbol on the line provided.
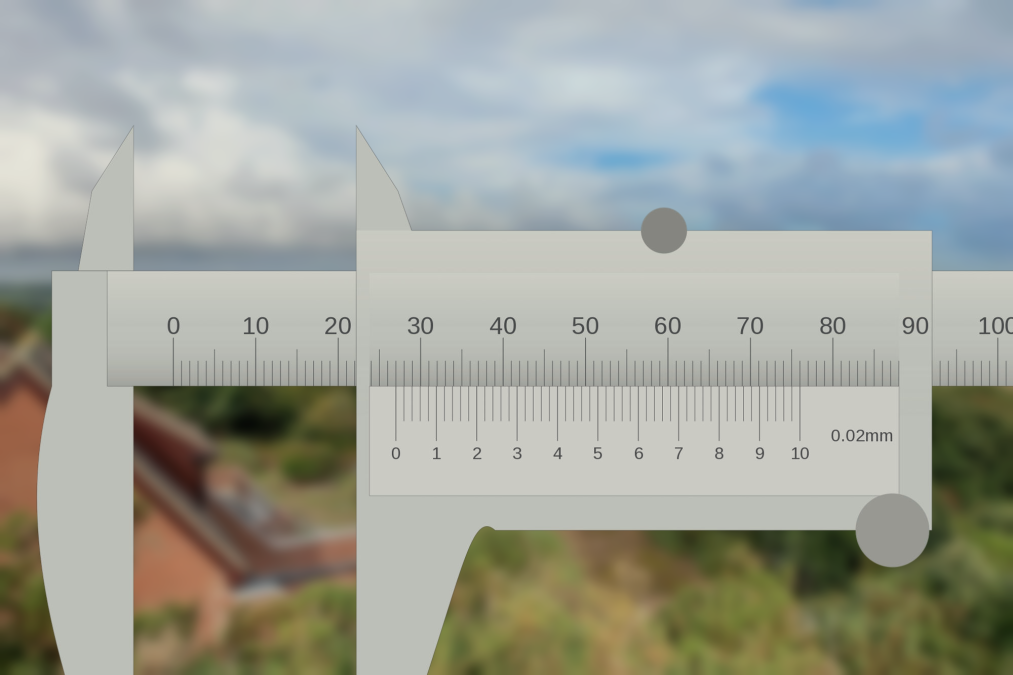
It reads 27.0 mm
